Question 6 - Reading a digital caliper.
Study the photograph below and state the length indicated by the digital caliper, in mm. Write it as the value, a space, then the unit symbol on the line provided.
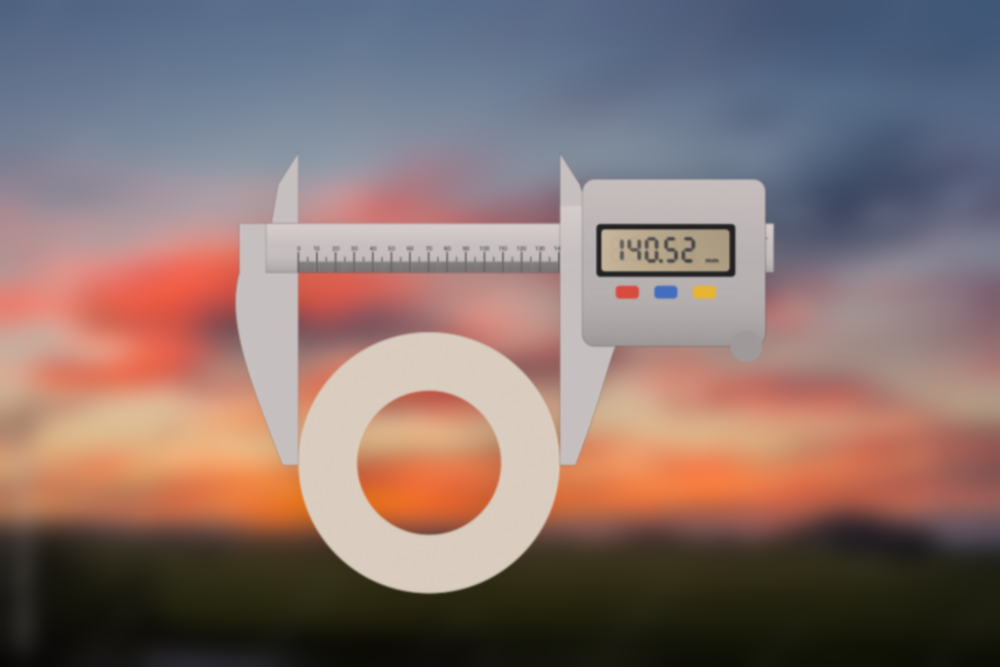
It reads 140.52 mm
